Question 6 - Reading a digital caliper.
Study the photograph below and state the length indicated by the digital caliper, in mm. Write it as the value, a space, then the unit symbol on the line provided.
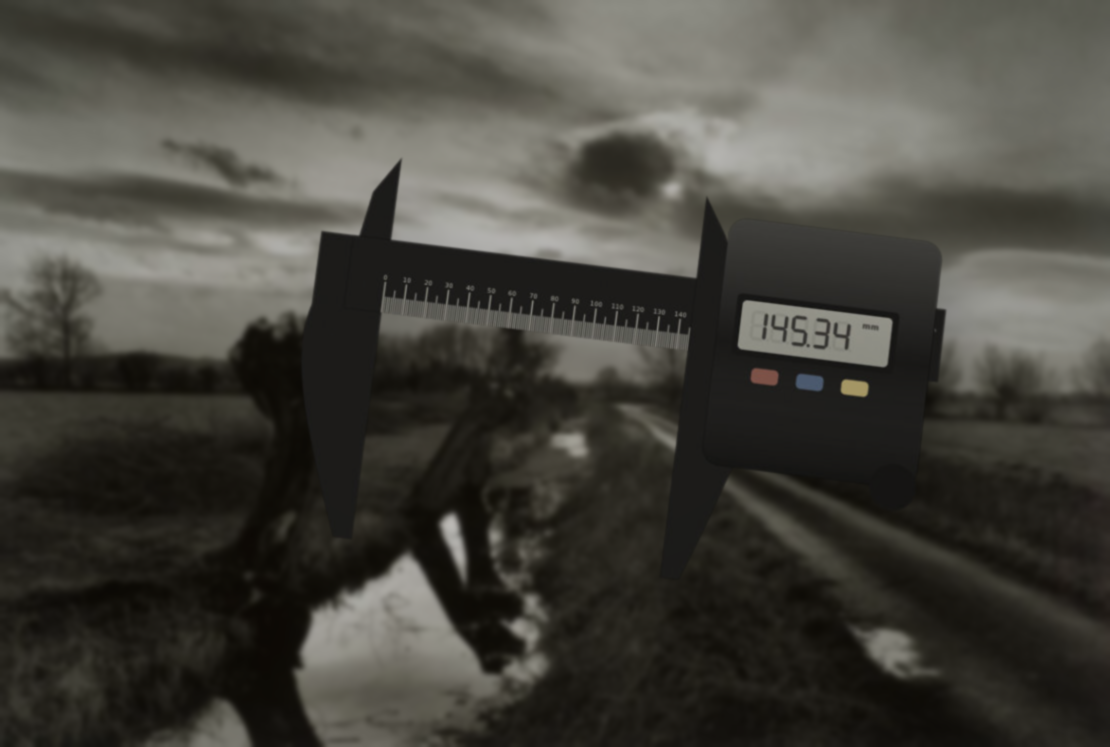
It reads 145.34 mm
